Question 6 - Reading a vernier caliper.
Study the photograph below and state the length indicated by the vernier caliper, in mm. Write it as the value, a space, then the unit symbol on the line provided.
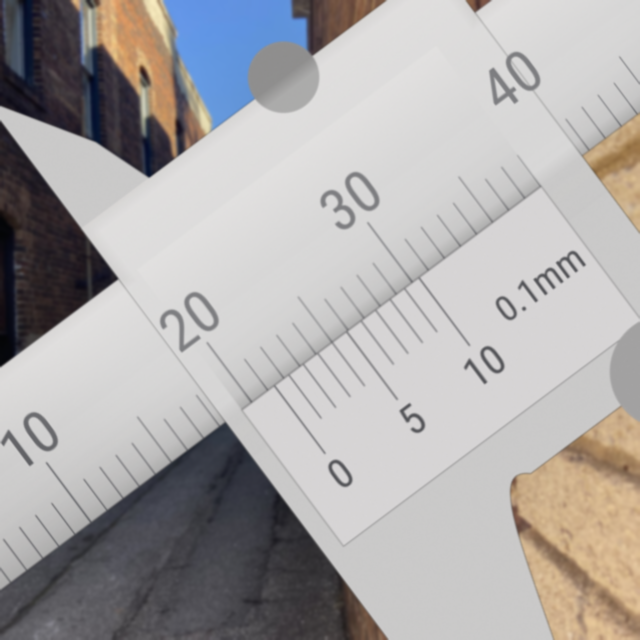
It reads 21.4 mm
